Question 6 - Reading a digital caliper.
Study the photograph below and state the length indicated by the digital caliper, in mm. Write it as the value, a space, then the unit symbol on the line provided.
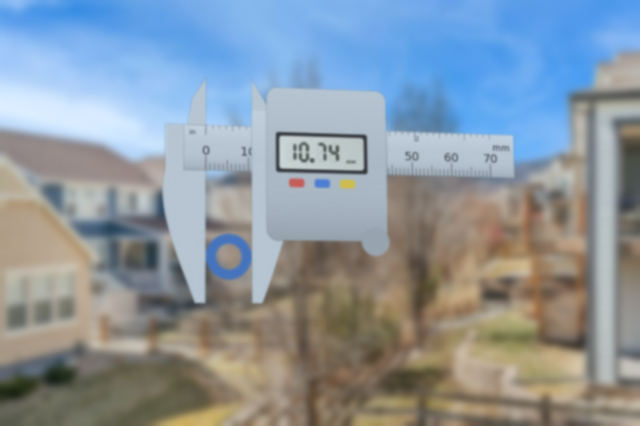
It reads 10.74 mm
